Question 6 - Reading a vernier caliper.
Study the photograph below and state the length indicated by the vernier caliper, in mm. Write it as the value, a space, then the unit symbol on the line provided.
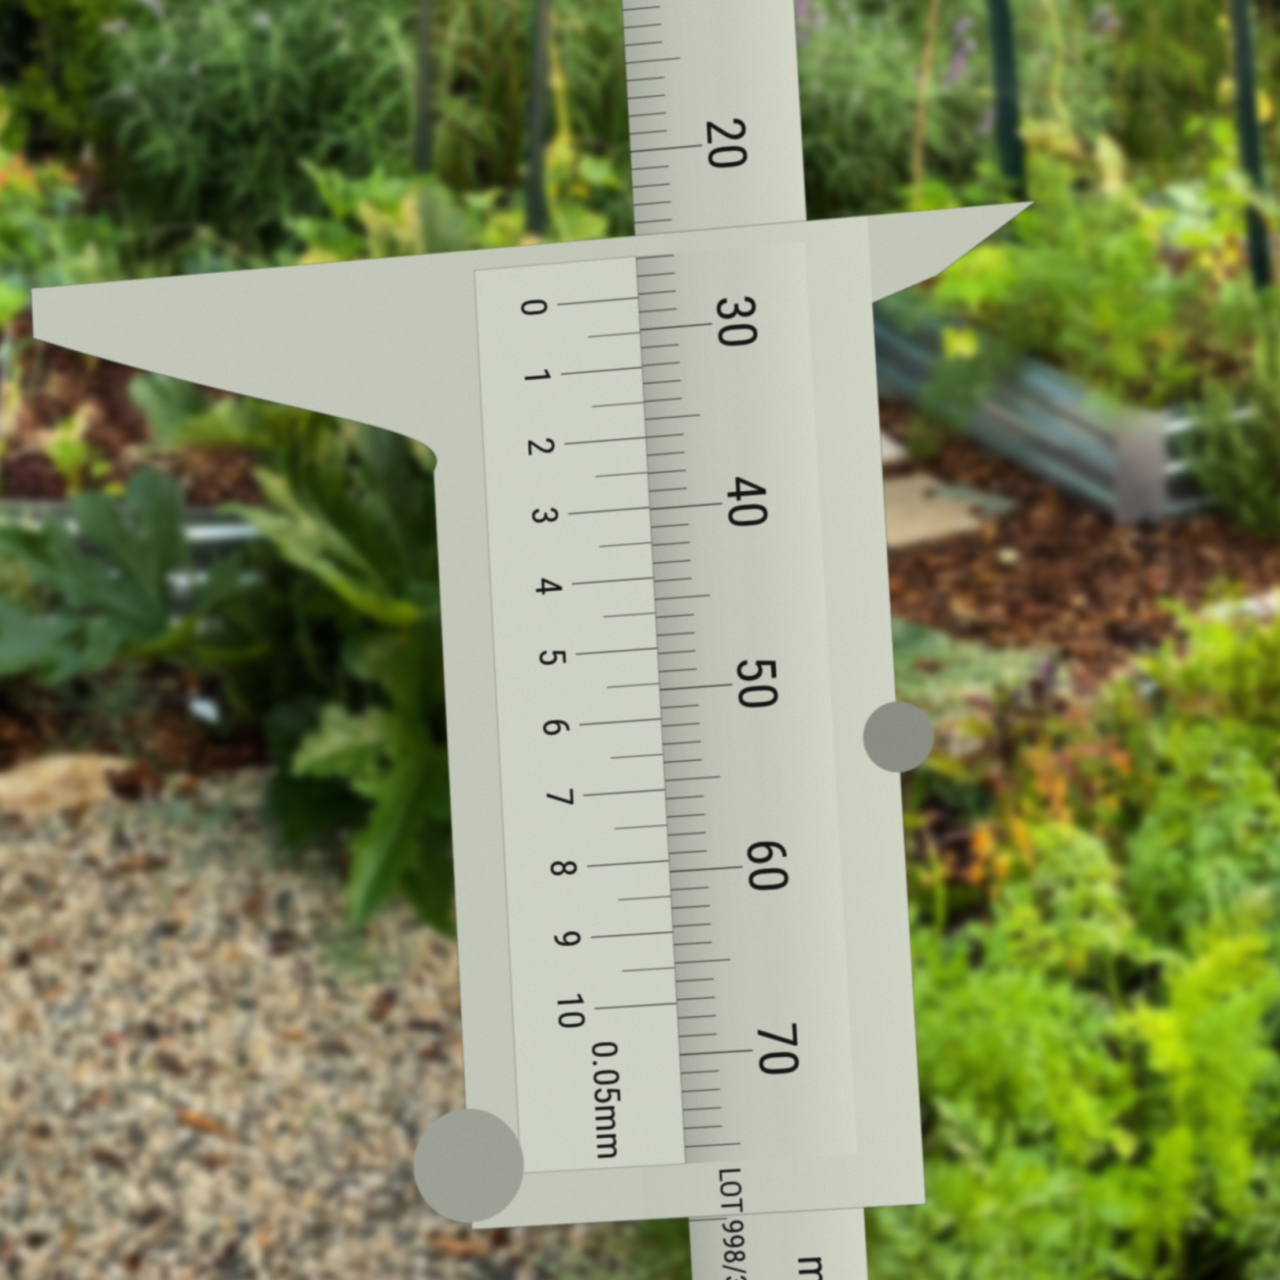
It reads 28.2 mm
